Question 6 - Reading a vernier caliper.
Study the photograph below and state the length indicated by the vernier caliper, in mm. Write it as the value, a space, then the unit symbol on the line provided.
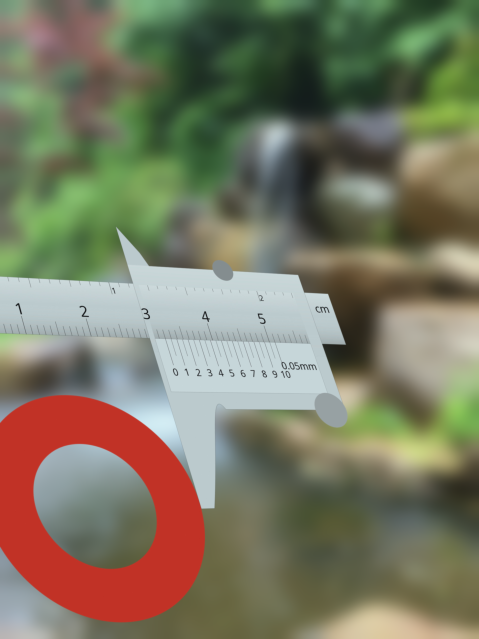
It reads 32.0 mm
